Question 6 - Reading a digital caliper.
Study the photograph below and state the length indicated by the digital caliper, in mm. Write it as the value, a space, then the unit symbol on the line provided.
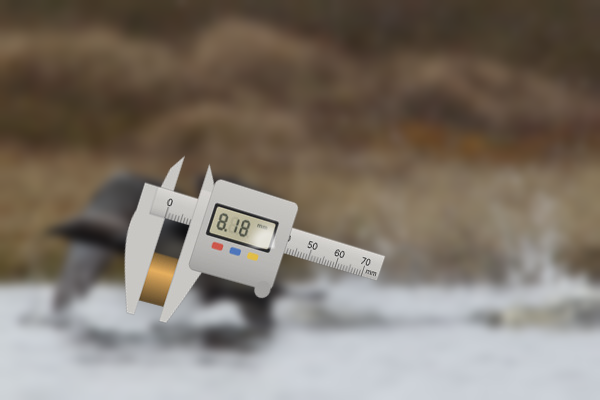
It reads 8.18 mm
